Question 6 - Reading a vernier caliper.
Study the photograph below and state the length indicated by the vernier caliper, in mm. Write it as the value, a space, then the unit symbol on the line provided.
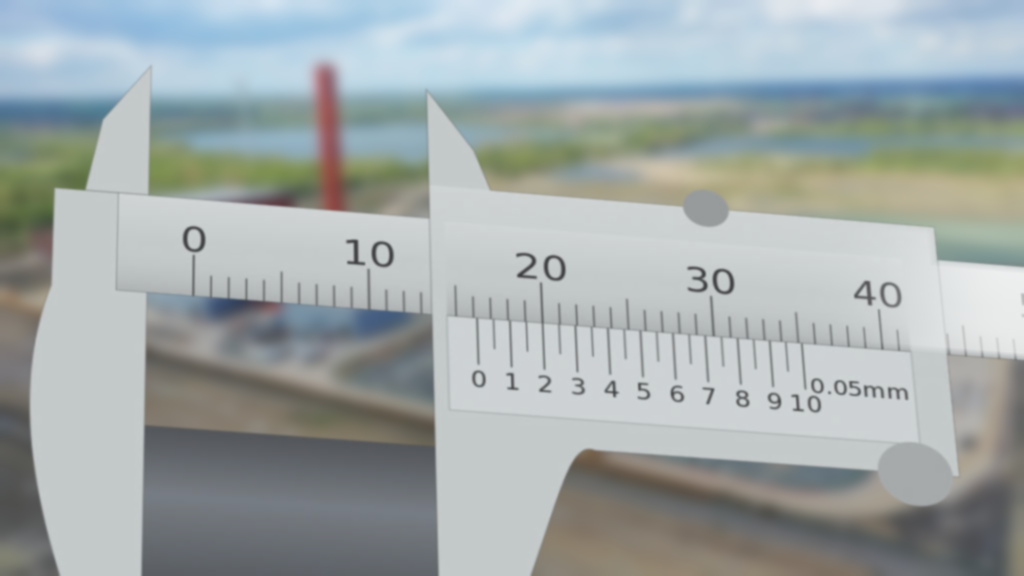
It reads 16.2 mm
